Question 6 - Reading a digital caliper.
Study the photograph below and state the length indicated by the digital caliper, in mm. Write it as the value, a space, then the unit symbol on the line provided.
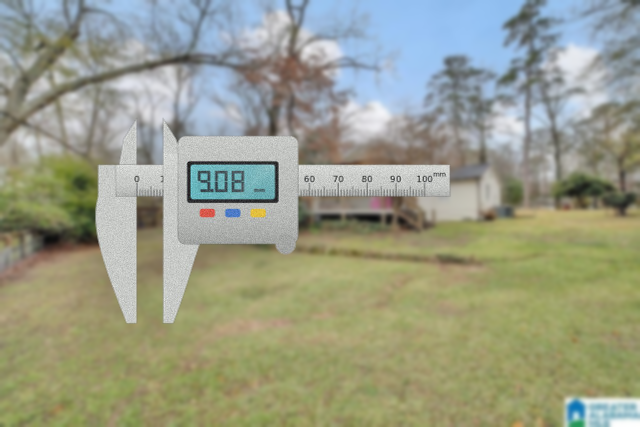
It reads 9.08 mm
